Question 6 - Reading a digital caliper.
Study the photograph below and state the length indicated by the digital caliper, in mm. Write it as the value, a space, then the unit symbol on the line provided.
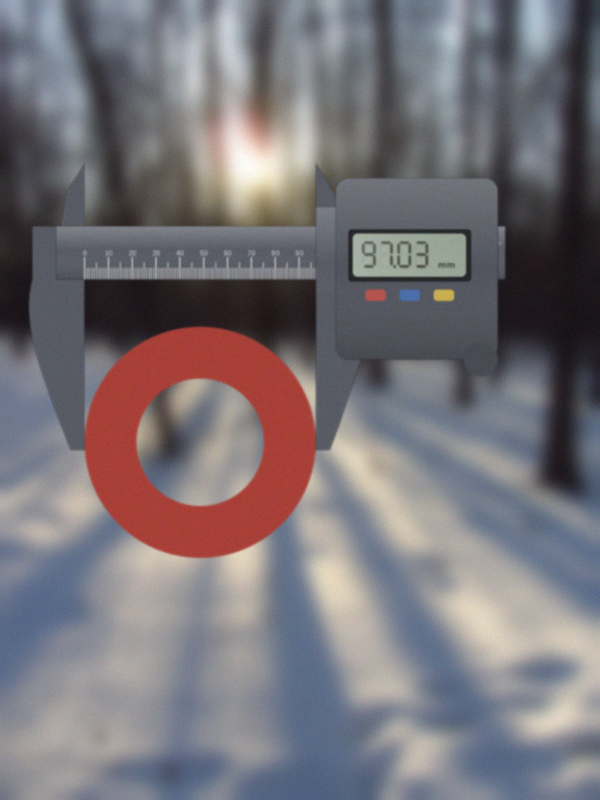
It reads 97.03 mm
